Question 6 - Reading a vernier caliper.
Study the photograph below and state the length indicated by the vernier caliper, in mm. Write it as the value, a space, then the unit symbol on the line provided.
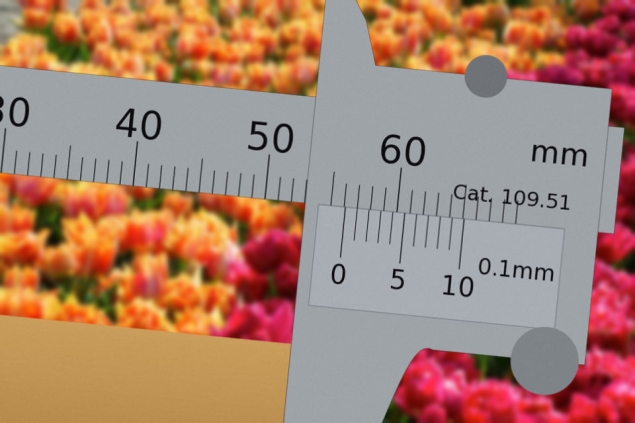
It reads 56.1 mm
